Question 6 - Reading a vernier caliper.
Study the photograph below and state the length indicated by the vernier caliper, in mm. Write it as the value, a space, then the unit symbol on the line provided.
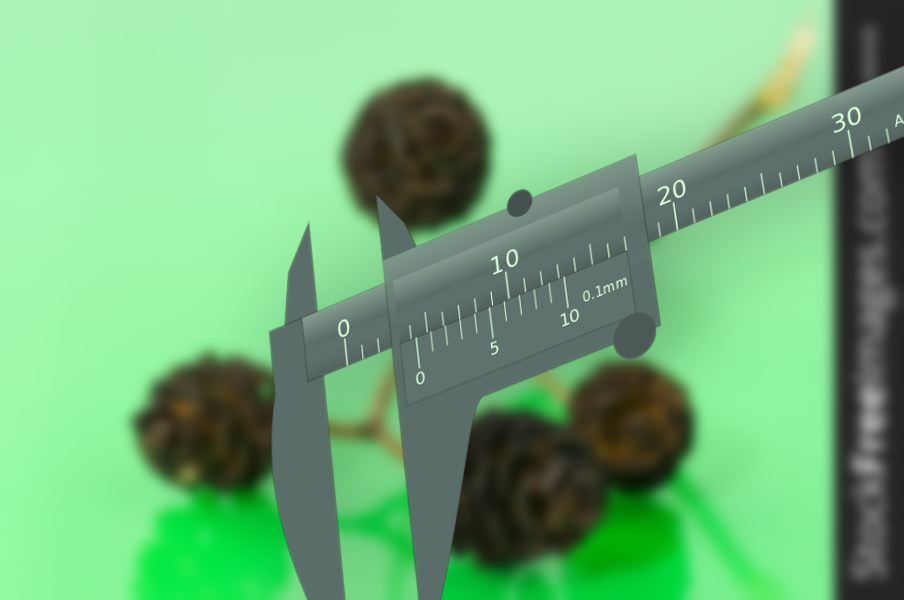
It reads 4.3 mm
